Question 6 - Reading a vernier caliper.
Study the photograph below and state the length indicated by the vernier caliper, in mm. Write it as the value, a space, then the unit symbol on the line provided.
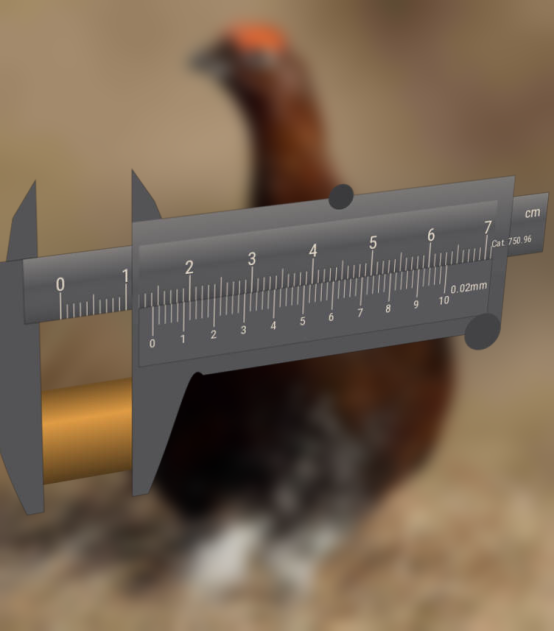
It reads 14.2 mm
